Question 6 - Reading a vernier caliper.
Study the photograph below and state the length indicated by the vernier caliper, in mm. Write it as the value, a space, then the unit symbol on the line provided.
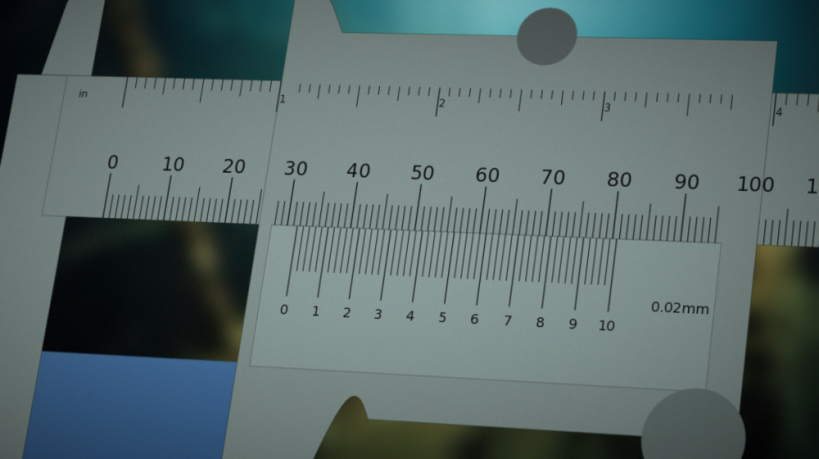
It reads 31.6 mm
